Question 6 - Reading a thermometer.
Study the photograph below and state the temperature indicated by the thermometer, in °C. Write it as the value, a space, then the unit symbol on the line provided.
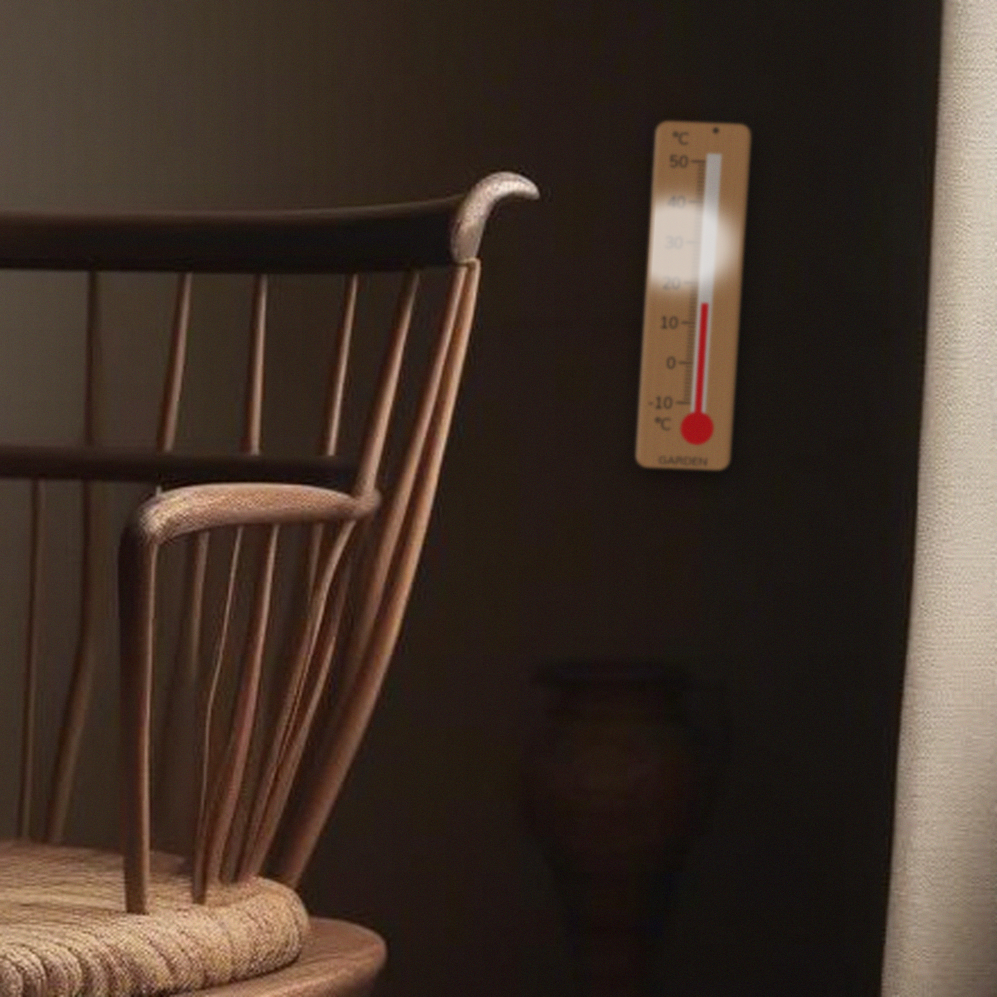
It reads 15 °C
